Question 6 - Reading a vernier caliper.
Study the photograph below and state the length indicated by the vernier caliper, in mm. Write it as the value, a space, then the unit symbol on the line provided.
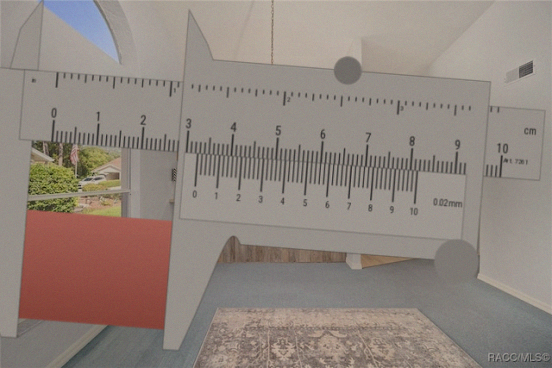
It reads 32.5 mm
